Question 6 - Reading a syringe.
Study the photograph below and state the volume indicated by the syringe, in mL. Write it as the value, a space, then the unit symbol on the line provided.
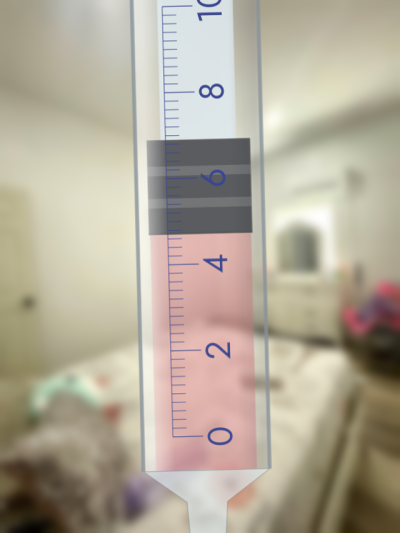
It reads 4.7 mL
